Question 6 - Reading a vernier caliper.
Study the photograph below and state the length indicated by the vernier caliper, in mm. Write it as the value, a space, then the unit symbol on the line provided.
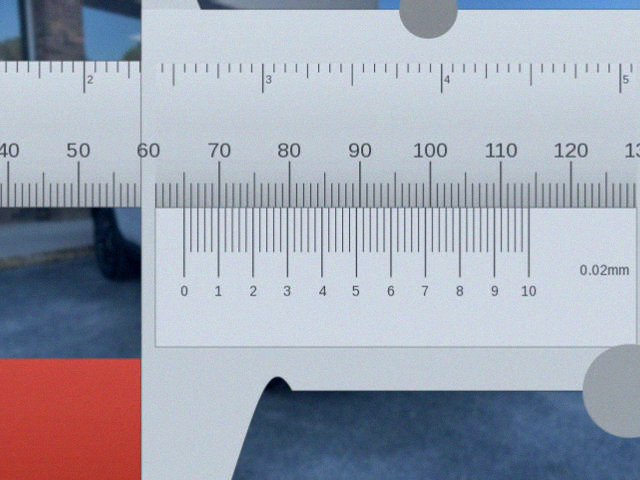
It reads 65.0 mm
